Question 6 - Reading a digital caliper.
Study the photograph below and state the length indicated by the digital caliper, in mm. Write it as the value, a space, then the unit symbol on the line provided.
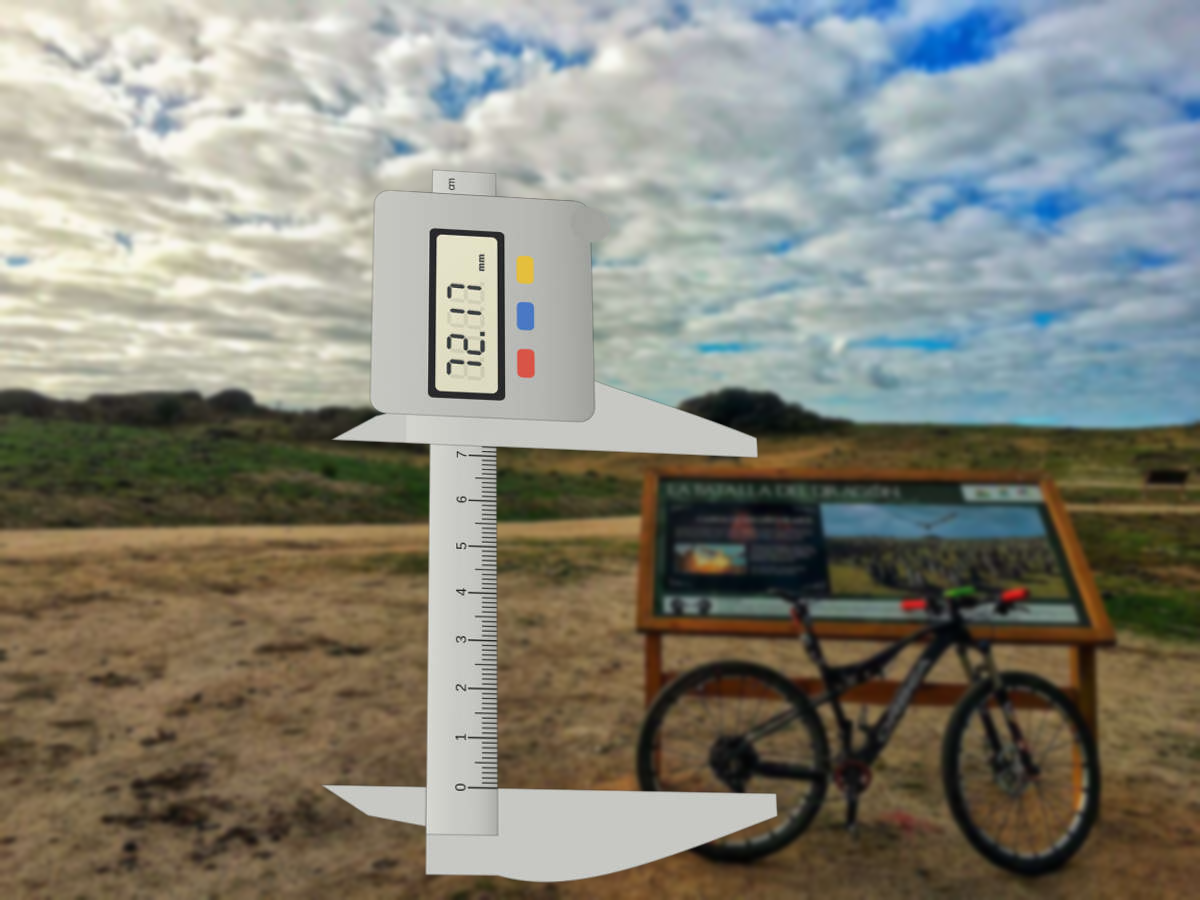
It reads 72.17 mm
